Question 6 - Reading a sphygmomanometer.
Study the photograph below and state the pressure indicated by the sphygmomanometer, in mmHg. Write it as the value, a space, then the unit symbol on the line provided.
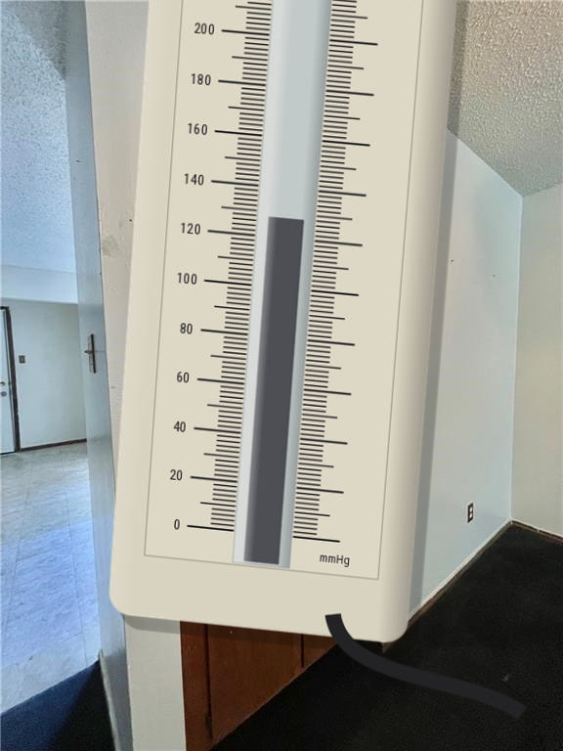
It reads 128 mmHg
